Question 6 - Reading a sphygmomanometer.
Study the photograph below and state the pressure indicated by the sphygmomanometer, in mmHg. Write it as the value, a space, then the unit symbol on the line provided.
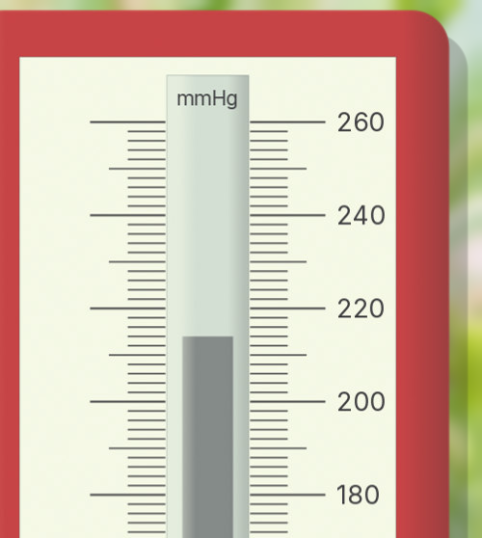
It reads 214 mmHg
